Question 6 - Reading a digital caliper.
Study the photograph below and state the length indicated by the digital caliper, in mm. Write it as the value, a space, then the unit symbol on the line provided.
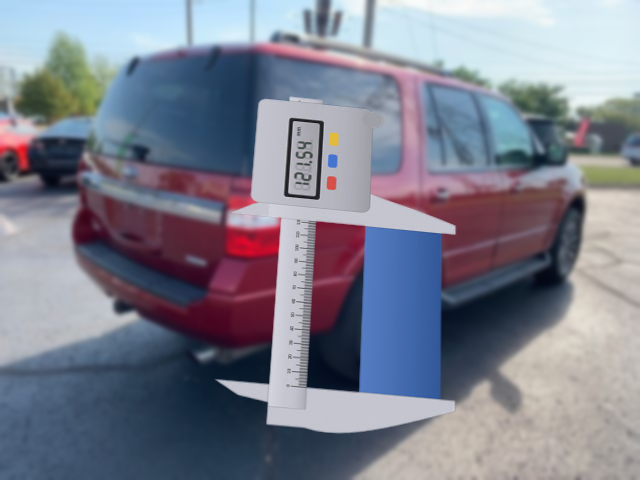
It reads 121.54 mm
